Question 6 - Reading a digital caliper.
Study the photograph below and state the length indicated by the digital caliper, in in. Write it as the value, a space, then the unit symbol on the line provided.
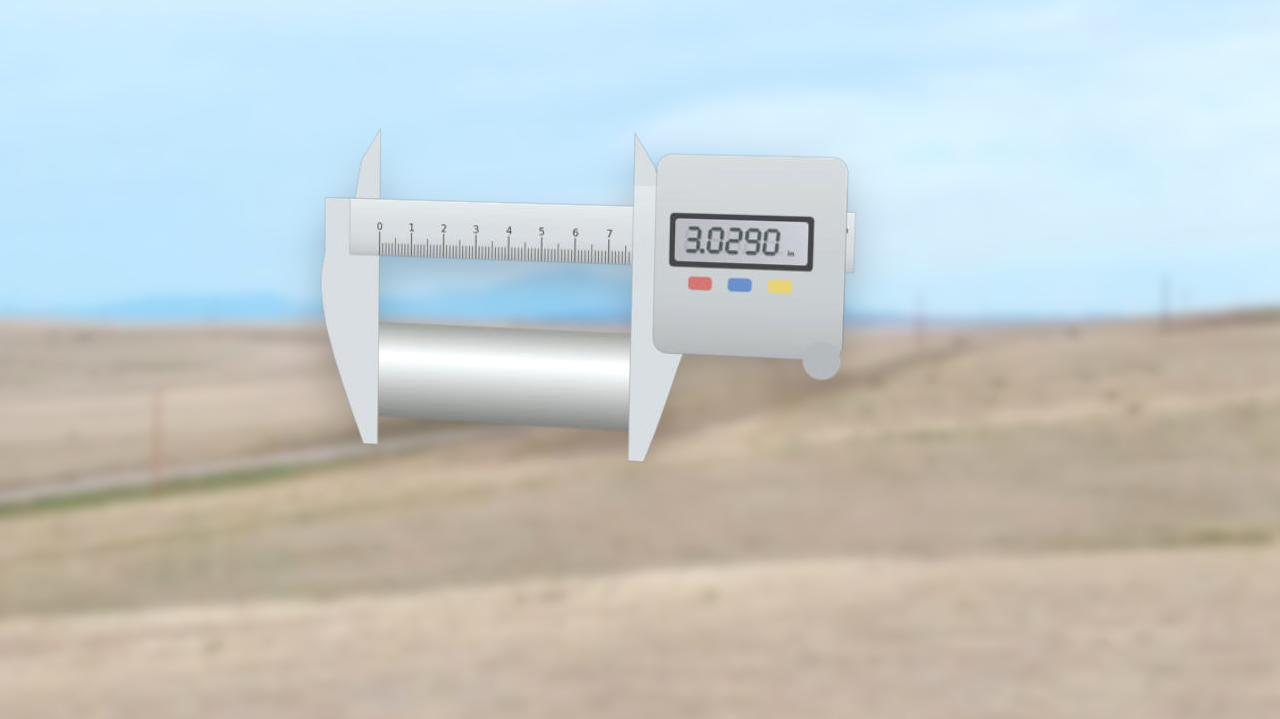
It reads 3.0290 in
